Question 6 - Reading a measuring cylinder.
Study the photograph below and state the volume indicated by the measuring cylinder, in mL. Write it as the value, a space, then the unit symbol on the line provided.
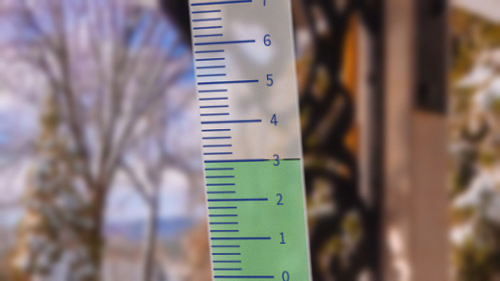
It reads 3 mL
